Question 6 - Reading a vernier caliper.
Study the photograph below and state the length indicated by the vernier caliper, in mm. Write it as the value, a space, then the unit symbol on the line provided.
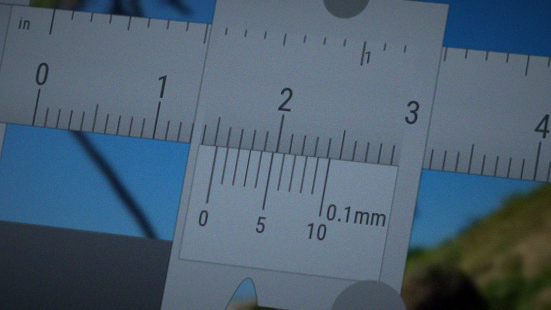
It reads 15.2 mm
